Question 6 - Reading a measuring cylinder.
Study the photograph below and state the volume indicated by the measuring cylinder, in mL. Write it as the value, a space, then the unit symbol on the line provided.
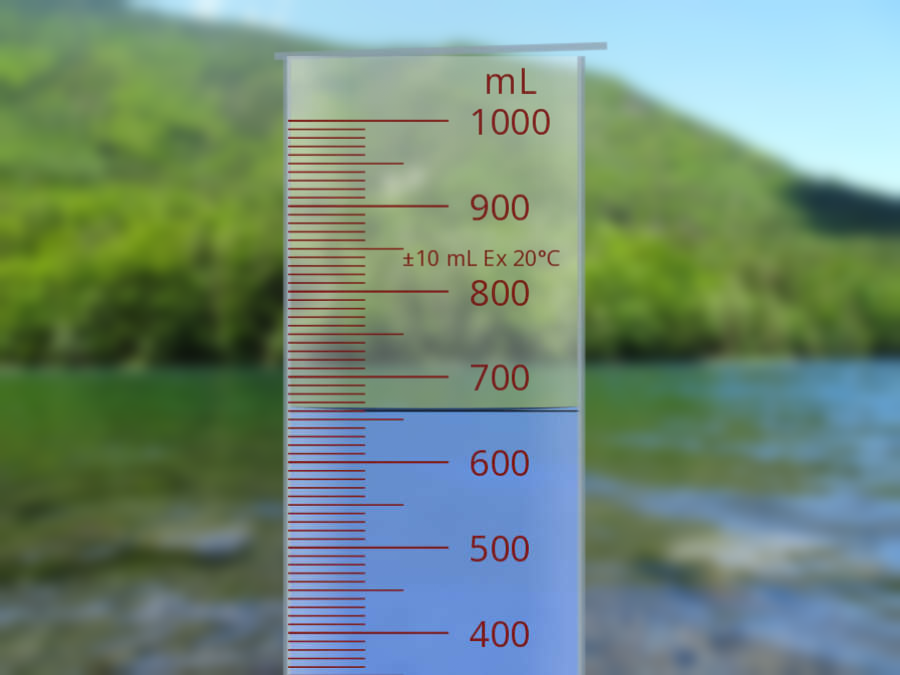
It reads 660 mL
